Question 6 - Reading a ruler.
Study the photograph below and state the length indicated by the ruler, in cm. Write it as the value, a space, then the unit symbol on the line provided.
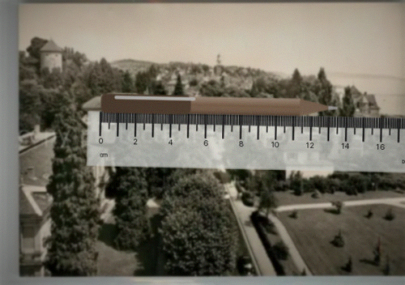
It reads 13.5 cm
